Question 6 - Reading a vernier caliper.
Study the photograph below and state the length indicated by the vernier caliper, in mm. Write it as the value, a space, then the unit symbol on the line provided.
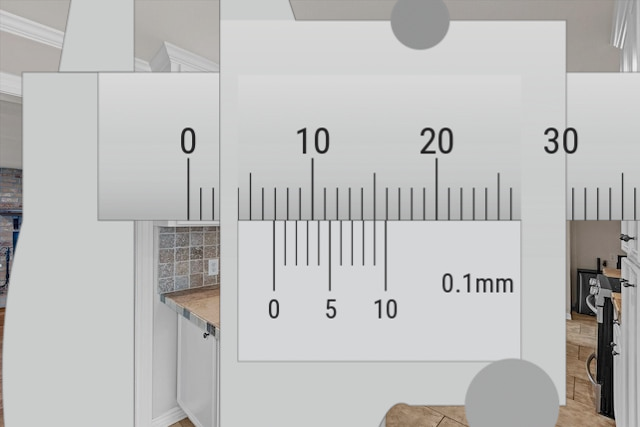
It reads 6.9 mm
